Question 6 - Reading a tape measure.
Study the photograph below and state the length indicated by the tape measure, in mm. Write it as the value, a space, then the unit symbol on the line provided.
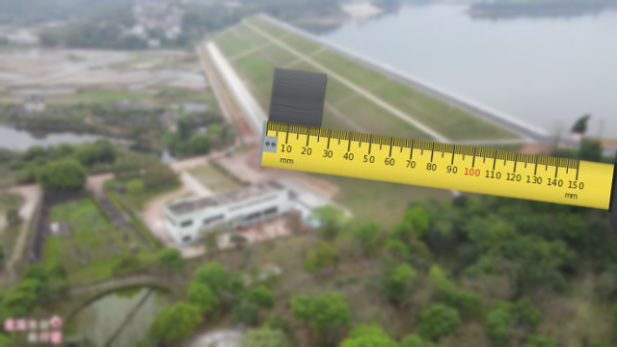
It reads 25 mm
